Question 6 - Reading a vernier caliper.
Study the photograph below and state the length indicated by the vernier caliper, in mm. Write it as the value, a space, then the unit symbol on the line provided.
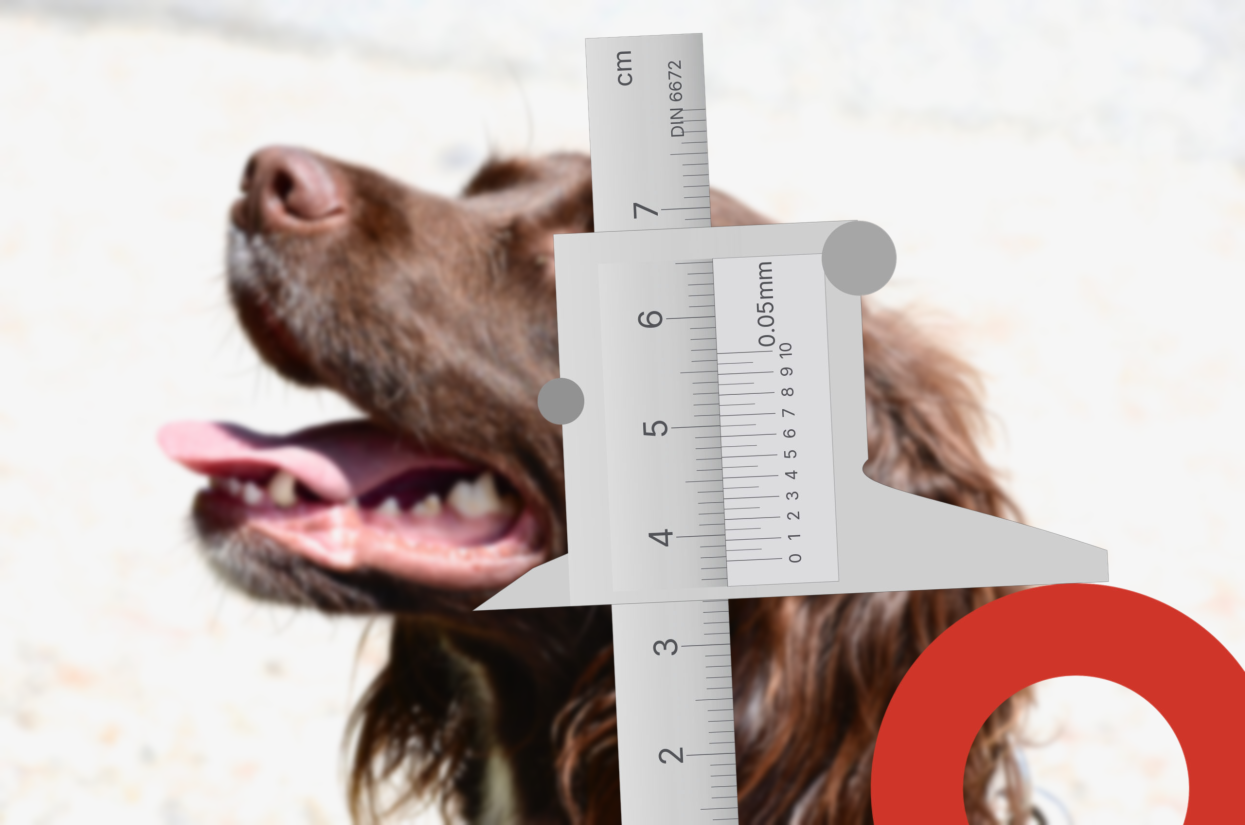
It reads 37.6 mm
